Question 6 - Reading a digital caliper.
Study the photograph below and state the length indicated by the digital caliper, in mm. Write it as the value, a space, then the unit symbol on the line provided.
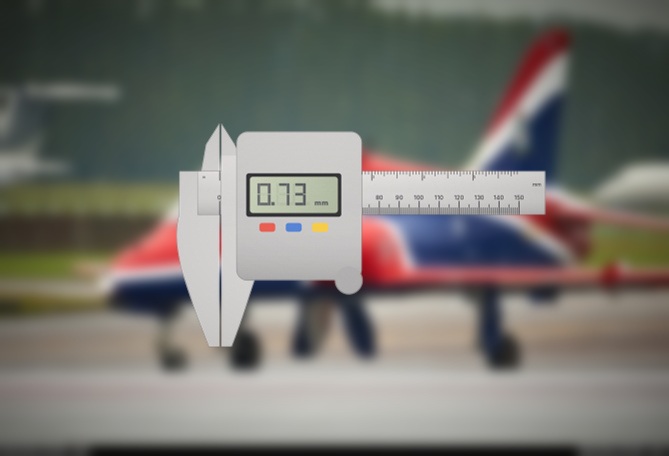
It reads 0.73 mm
